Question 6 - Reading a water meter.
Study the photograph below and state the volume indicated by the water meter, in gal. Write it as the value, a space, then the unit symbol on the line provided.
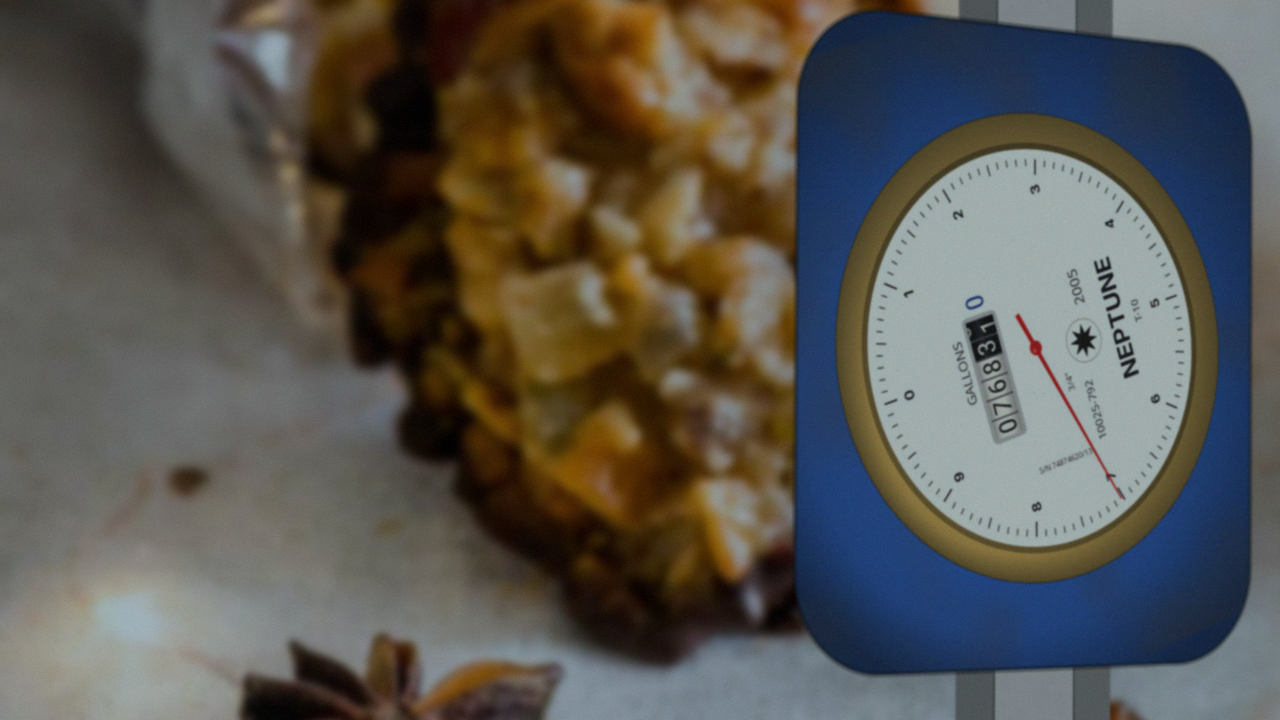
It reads 768307.0 gal
